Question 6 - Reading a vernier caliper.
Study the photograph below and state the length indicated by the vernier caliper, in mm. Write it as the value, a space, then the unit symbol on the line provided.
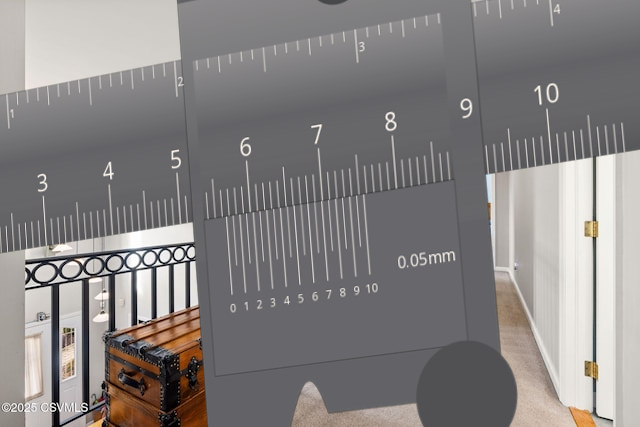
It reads 56.6 mm
